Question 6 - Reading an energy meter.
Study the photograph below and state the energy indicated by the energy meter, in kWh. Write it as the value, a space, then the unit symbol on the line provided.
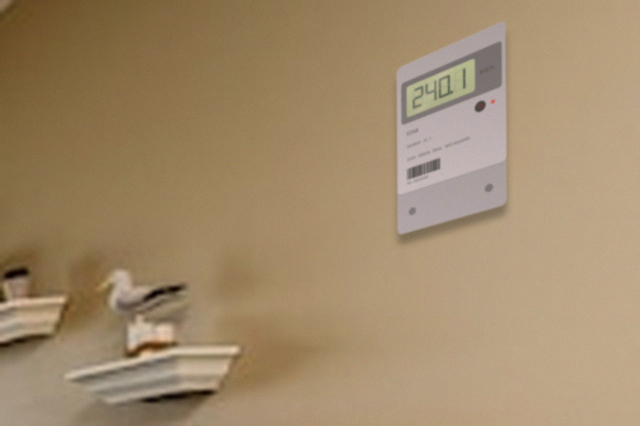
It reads 240.1 kWh
